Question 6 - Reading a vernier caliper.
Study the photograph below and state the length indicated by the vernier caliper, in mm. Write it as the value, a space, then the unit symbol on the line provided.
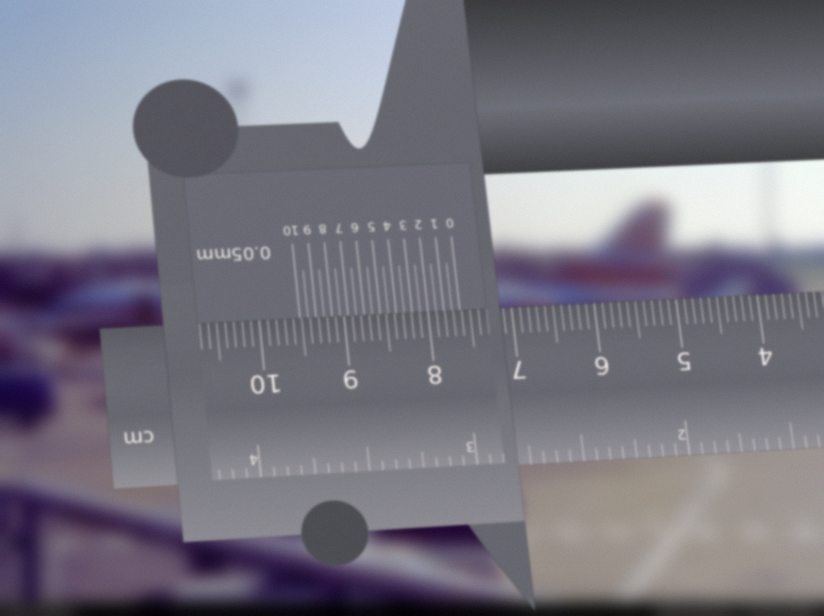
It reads 76.2 mm
